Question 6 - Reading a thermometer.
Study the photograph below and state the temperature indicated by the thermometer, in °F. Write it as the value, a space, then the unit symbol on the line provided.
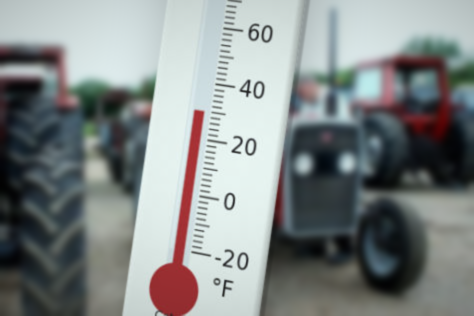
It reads 30 °F
